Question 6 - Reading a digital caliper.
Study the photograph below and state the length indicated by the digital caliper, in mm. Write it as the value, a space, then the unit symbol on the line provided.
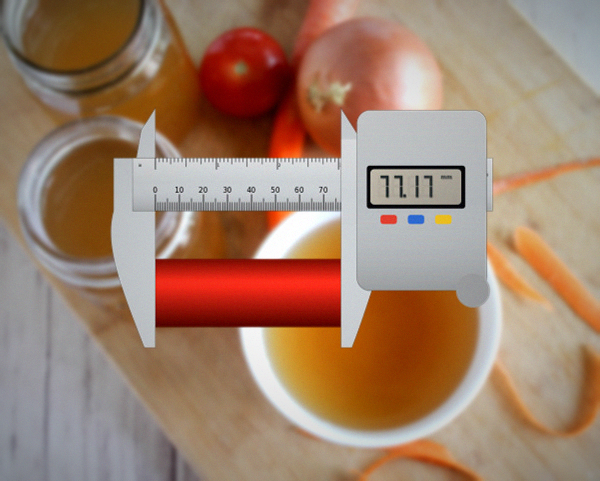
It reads 77.17 mm
